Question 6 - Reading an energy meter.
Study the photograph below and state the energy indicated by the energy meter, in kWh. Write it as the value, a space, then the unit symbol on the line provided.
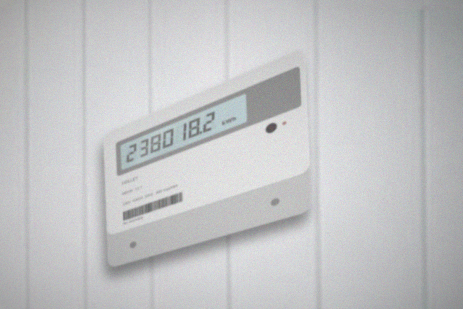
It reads 238018.2 kWh
